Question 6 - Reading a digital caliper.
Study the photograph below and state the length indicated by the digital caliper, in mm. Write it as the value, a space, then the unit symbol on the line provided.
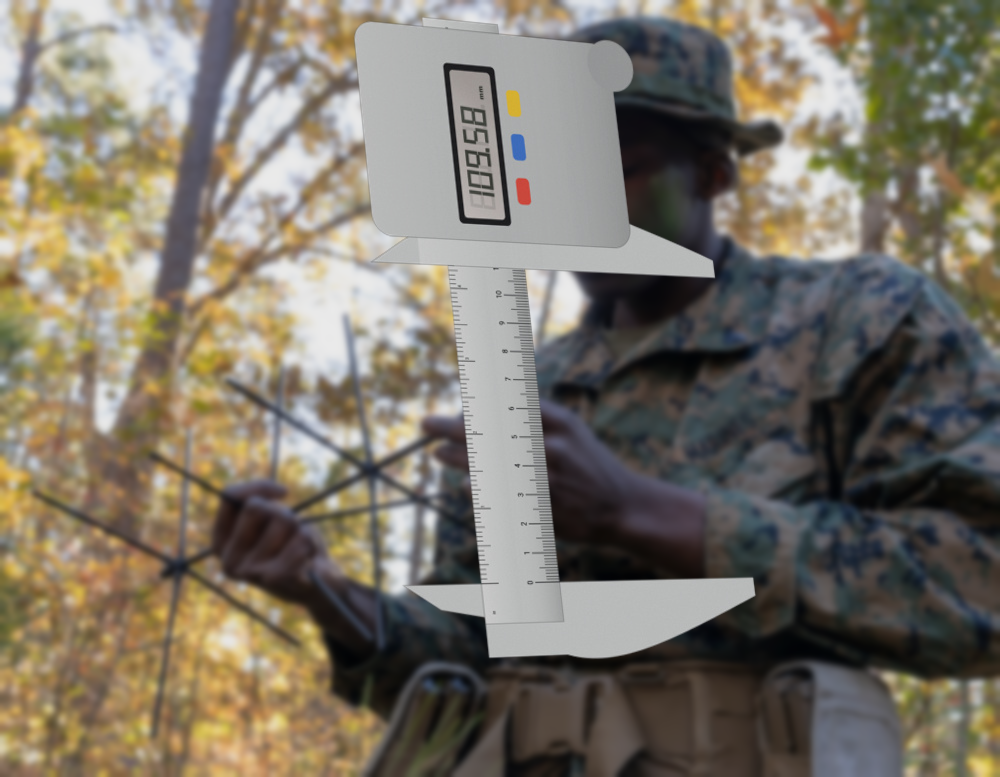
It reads 109.58 mm
